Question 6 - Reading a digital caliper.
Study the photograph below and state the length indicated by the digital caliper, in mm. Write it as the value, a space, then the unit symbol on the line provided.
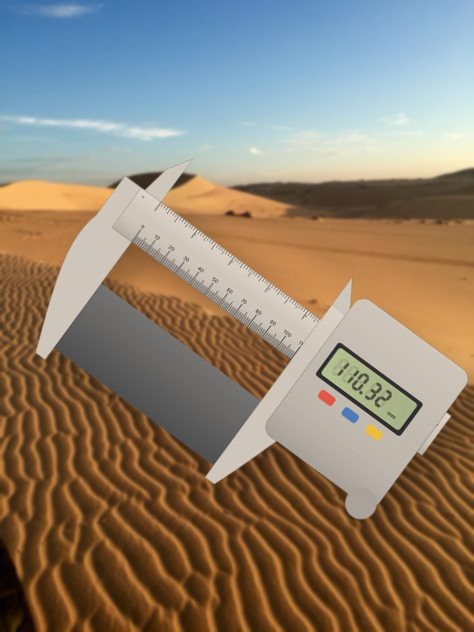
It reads 110.32 mm
